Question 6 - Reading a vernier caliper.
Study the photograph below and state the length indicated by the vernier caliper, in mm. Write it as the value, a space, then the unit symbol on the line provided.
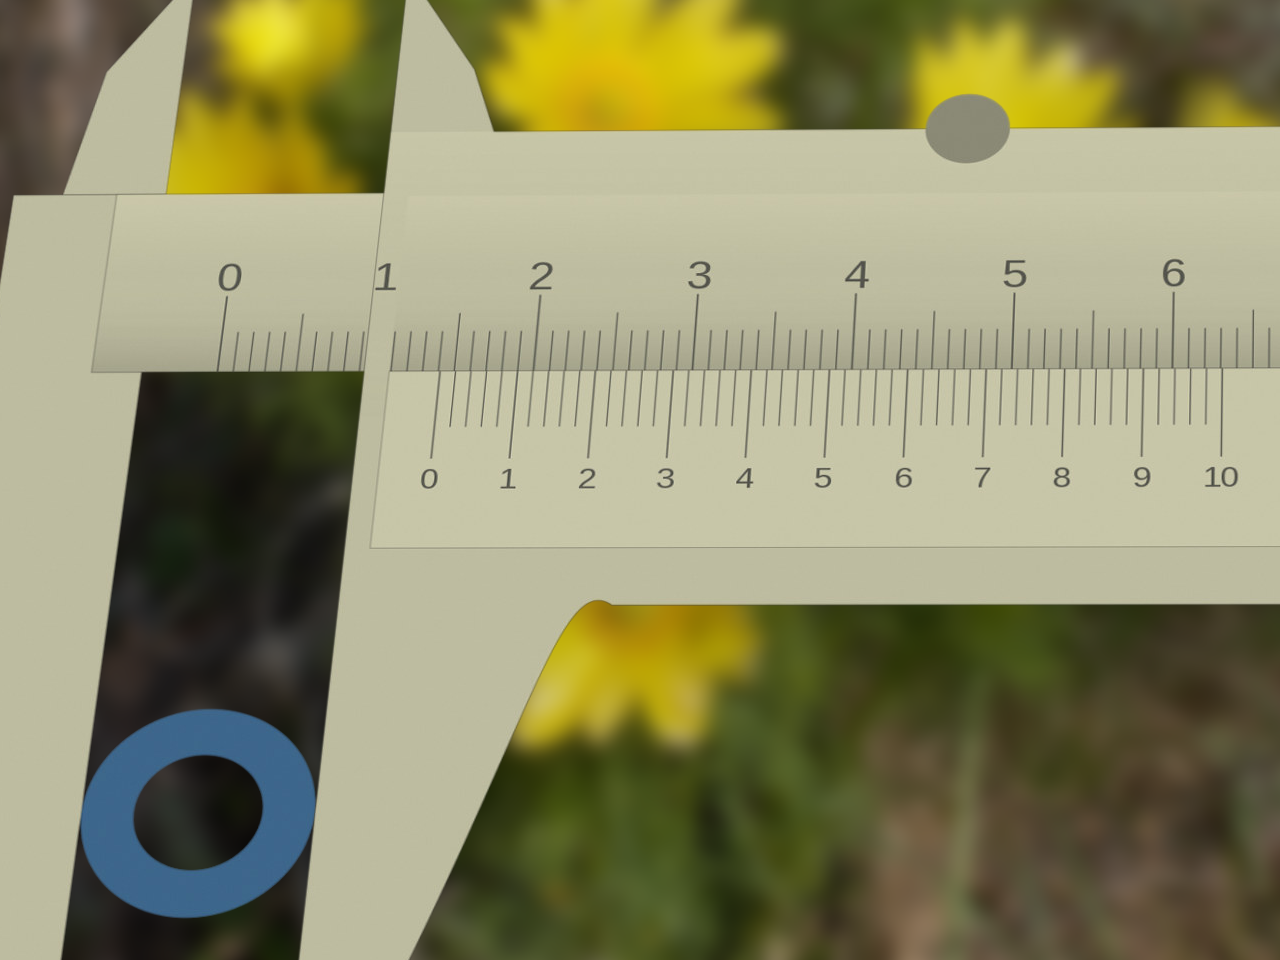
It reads 14.1 mm
